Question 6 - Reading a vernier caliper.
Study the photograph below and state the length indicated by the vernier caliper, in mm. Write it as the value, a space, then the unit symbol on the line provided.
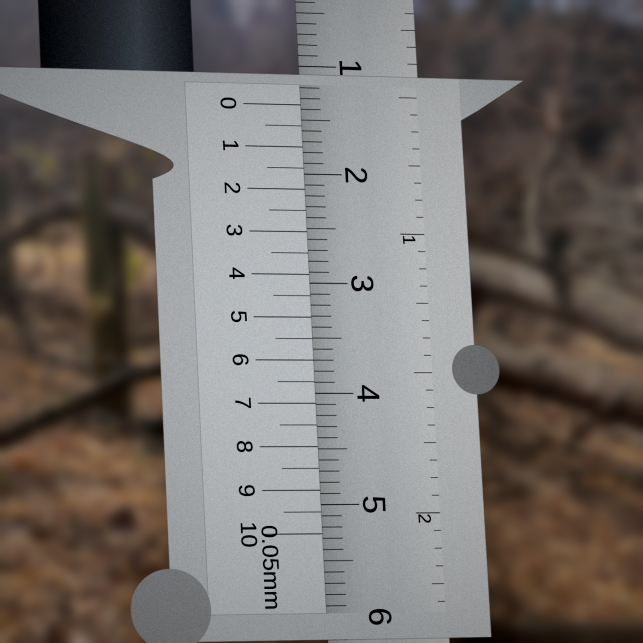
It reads 13.6 mm
